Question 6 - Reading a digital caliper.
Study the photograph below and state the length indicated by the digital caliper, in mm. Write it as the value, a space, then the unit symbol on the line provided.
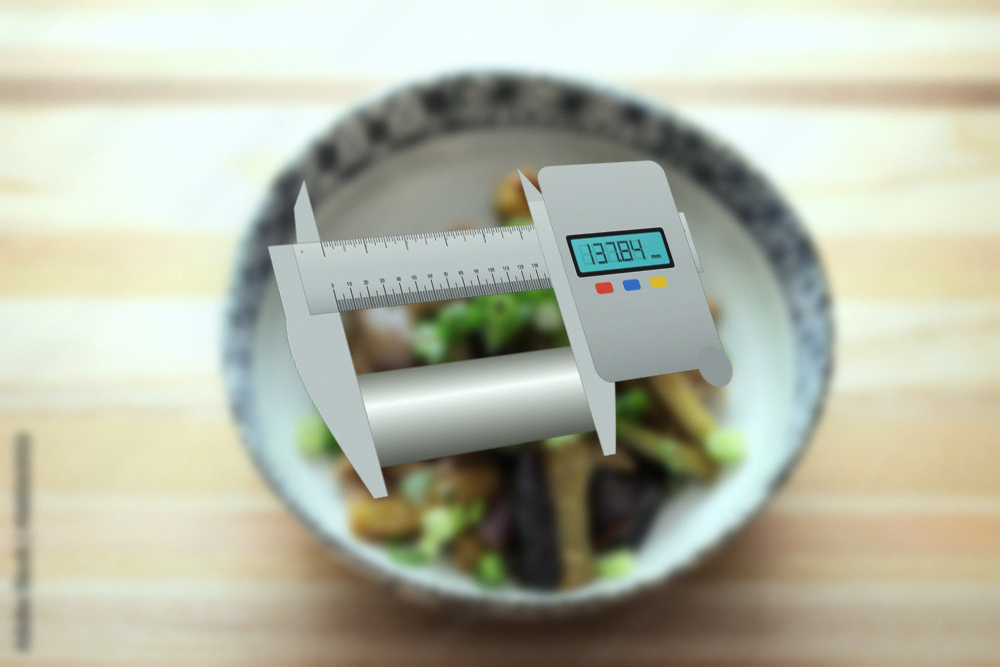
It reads 137.84 mm
